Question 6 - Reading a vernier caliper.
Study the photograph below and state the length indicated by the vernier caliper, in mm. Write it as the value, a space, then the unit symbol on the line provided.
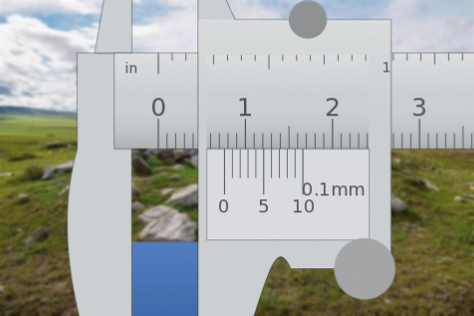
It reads 7.6 mm
